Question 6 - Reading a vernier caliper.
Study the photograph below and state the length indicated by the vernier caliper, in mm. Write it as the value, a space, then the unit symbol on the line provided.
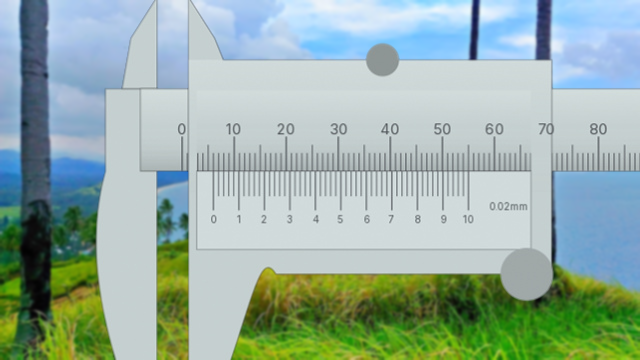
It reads 6.0 mm
